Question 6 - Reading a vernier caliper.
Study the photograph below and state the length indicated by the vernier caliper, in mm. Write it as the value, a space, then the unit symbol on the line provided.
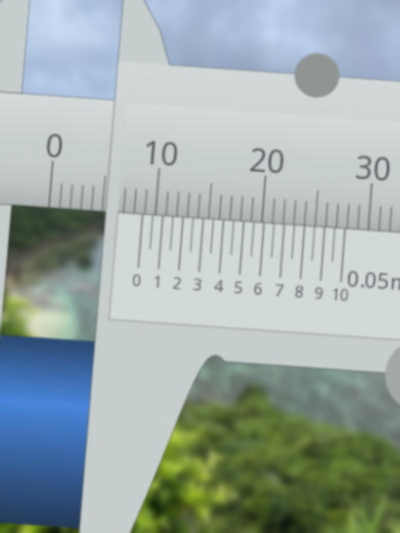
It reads 8.8 mm
